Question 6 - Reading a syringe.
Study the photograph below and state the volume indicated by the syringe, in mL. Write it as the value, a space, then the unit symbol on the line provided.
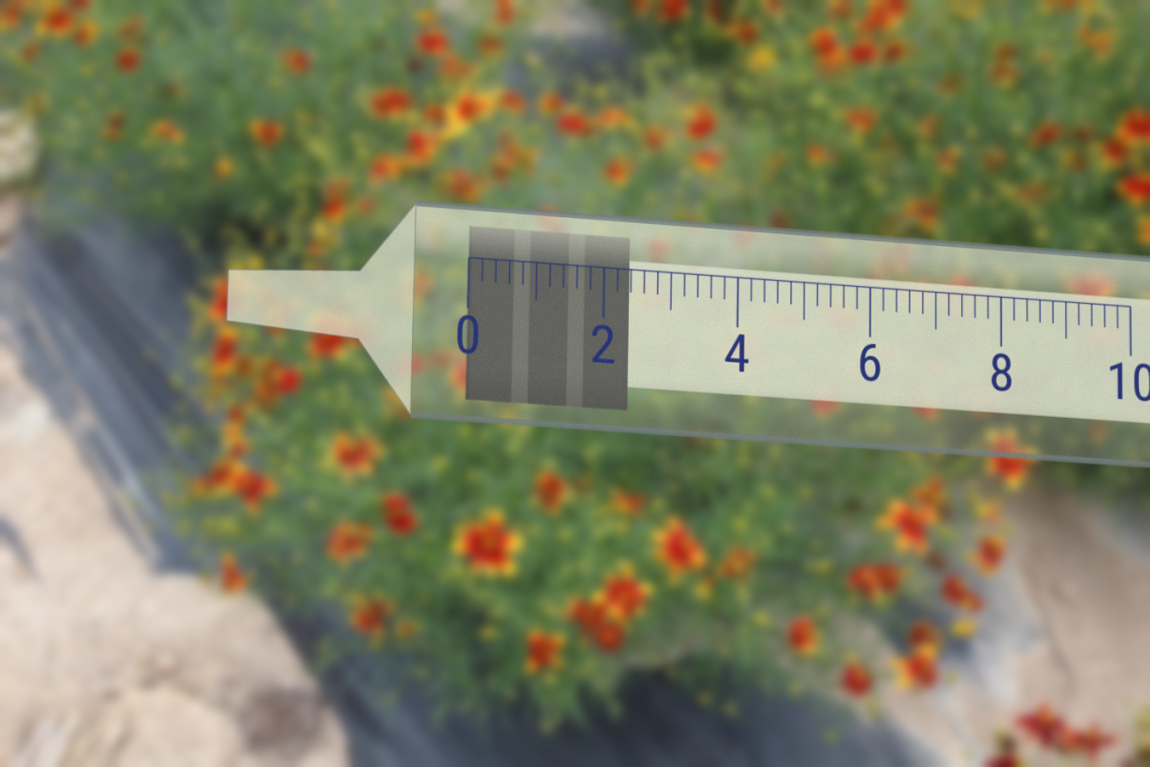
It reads 0 mL
